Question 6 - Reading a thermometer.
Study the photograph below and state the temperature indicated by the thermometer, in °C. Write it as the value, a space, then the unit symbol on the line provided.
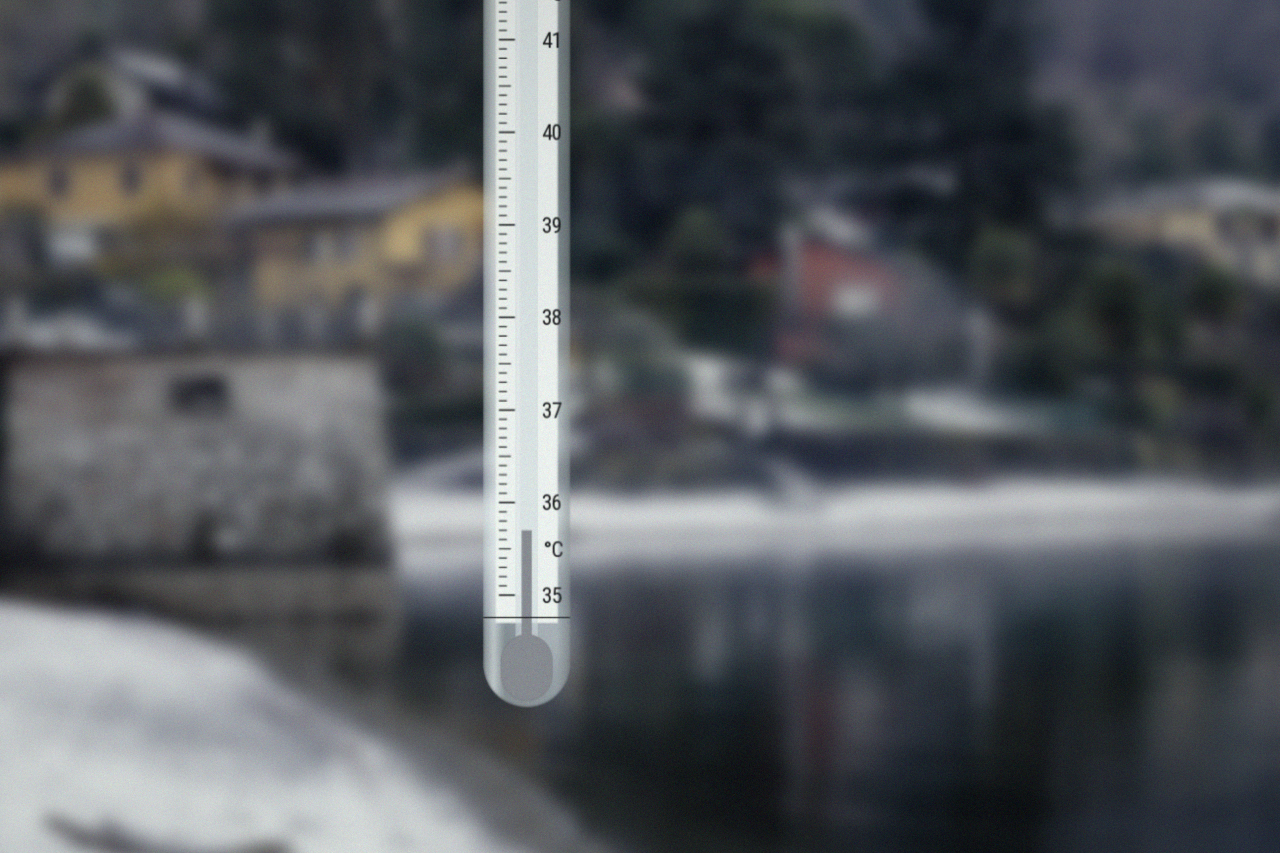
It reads 35.7 °C
